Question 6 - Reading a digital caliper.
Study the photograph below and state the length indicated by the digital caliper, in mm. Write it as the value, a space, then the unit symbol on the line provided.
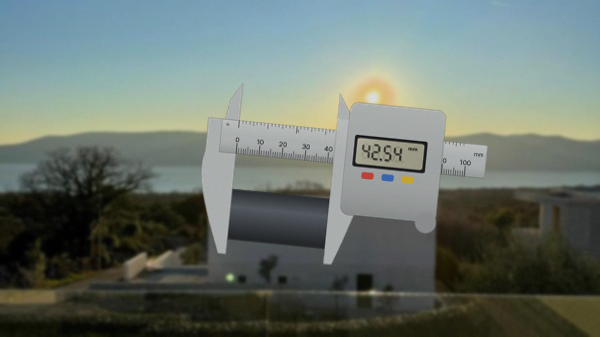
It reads 42.54 mm
